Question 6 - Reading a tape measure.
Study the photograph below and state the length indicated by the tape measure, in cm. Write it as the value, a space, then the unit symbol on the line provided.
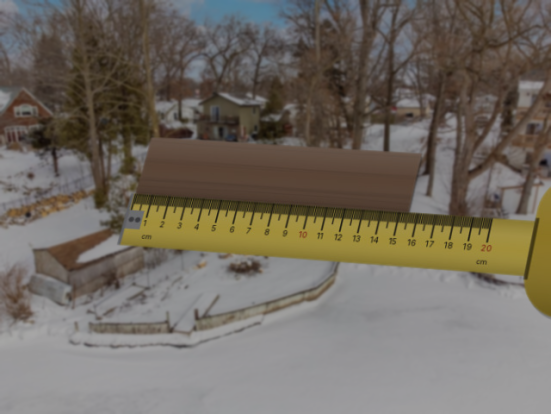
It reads 15.5 cm
